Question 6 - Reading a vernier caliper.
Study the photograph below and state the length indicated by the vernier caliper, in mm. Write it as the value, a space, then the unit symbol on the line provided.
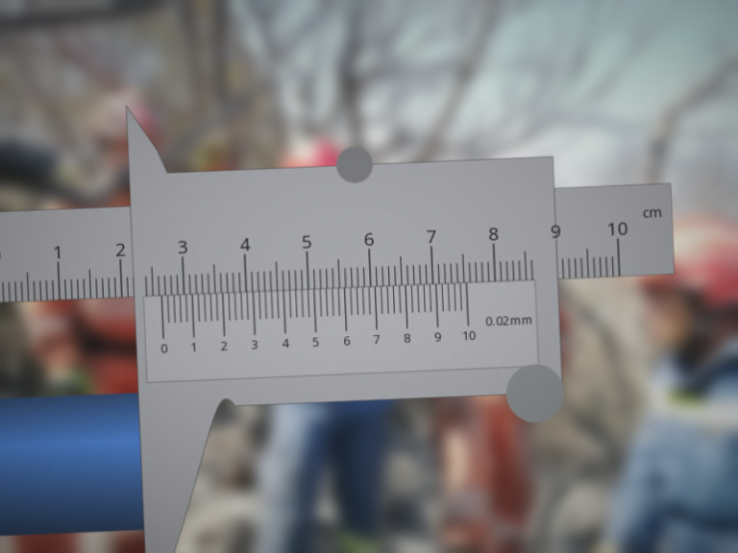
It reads 26.4 mm
